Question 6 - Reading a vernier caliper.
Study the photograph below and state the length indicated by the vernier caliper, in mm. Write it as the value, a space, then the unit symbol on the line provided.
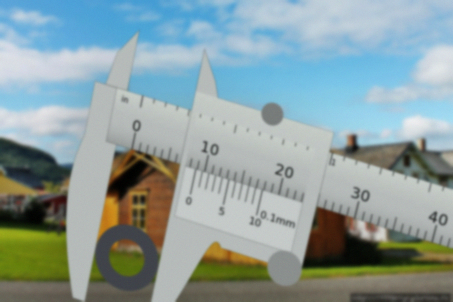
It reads 8.8 mm
